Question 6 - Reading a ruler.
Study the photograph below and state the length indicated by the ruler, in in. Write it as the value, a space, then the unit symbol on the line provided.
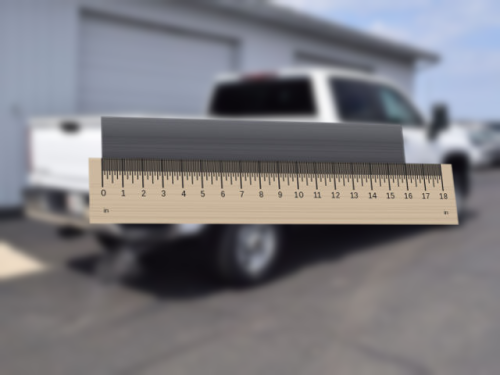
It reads 16 in
